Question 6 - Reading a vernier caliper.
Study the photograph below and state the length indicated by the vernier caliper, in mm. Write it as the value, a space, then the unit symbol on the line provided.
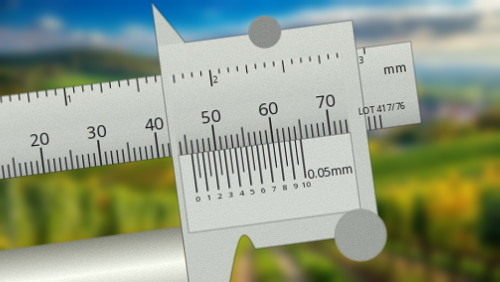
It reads 45.8 mm
